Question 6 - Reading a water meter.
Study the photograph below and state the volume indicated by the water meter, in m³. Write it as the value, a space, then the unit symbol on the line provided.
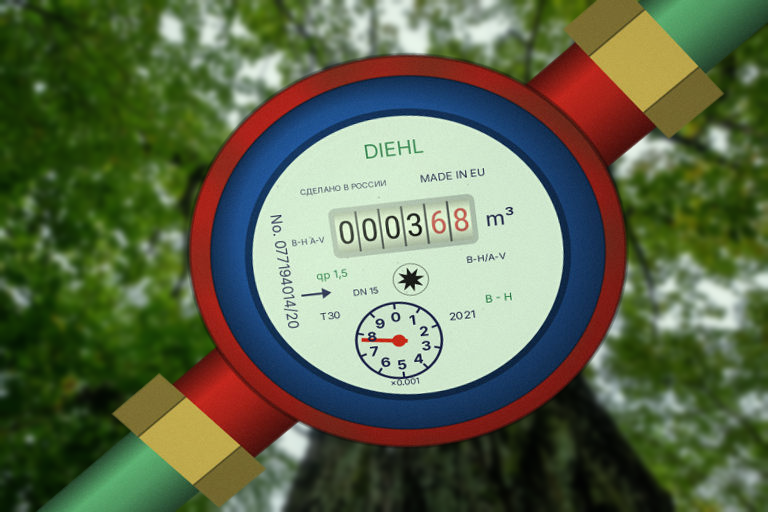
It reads 3.687 m³
